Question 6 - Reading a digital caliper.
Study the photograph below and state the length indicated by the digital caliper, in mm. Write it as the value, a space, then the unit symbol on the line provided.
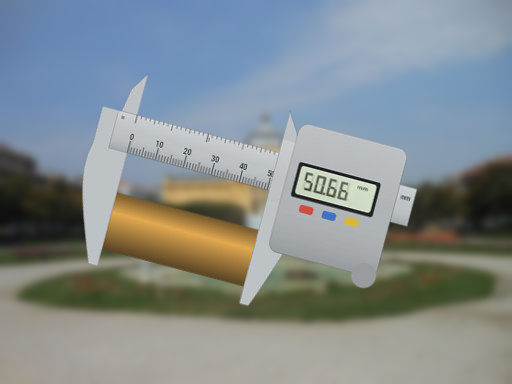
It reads 50.66 mm
